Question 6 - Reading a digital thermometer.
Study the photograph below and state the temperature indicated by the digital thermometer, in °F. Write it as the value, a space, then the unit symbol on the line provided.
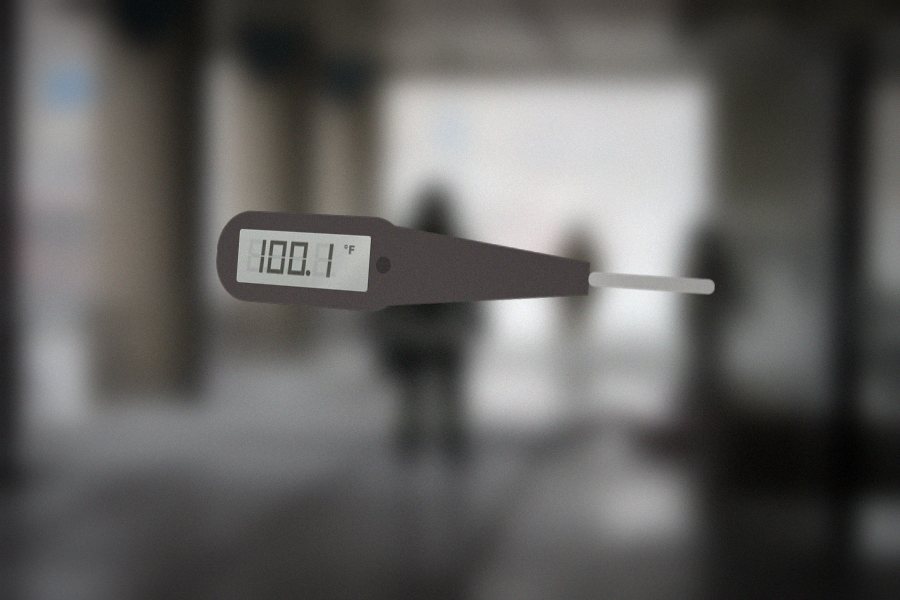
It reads 100.1 °F
